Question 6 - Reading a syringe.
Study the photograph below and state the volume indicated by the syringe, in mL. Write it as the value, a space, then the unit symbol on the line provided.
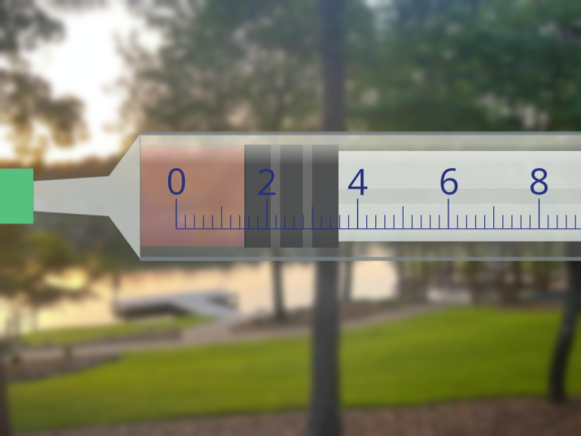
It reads 1.5 mL
